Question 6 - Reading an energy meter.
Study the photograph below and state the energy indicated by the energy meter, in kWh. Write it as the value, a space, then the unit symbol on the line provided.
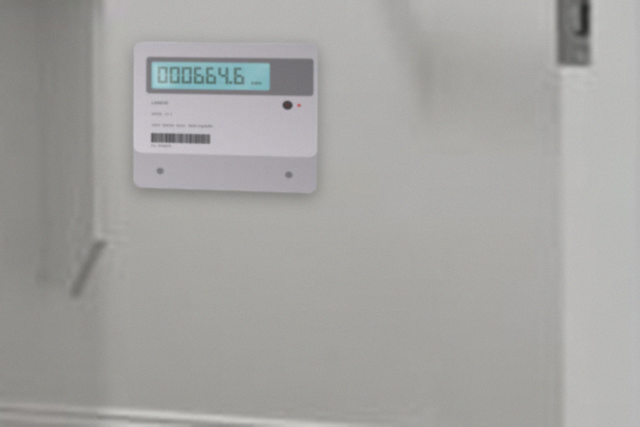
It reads 664.6 kWh
